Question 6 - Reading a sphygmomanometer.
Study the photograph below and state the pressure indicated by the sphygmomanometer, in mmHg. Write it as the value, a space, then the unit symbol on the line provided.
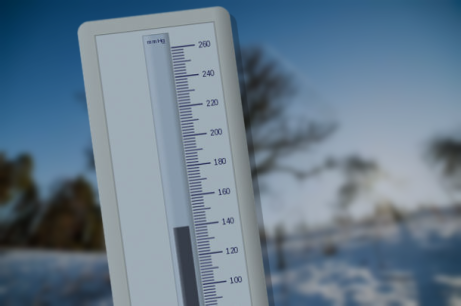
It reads 140 mmHg
